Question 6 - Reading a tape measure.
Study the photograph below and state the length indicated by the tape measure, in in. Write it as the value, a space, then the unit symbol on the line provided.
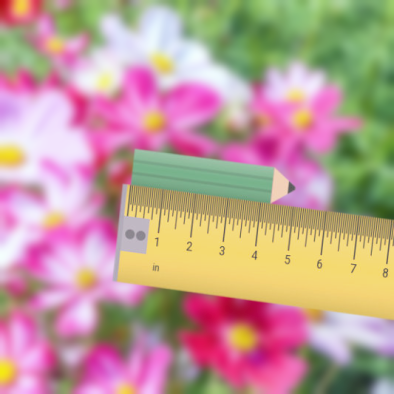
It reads 5 in
